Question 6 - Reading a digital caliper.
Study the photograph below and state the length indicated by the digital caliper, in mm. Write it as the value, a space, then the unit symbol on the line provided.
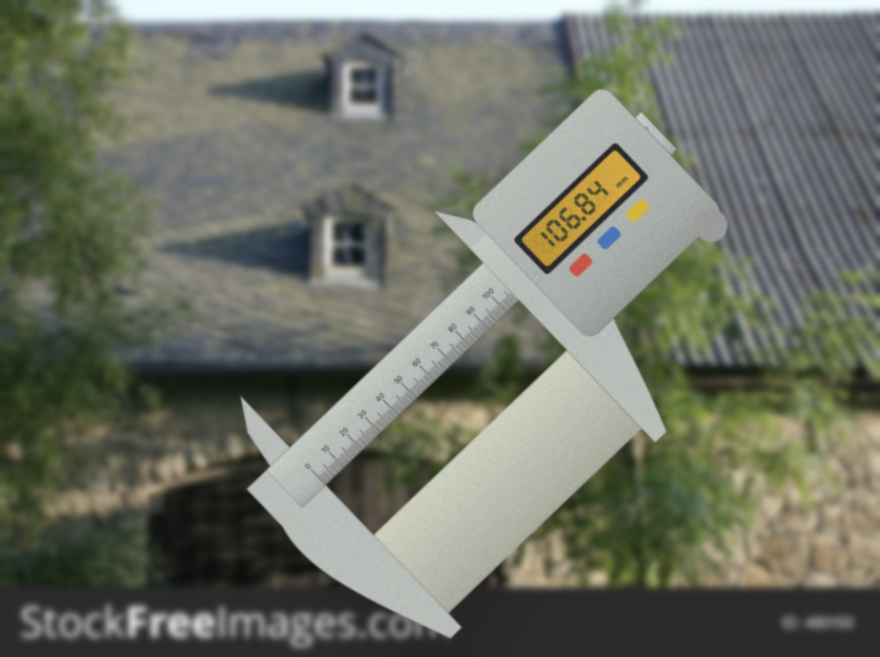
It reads 106.84 mm
